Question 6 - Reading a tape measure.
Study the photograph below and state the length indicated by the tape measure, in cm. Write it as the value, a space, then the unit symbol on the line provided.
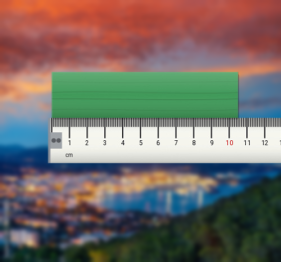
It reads 10.5 cm
